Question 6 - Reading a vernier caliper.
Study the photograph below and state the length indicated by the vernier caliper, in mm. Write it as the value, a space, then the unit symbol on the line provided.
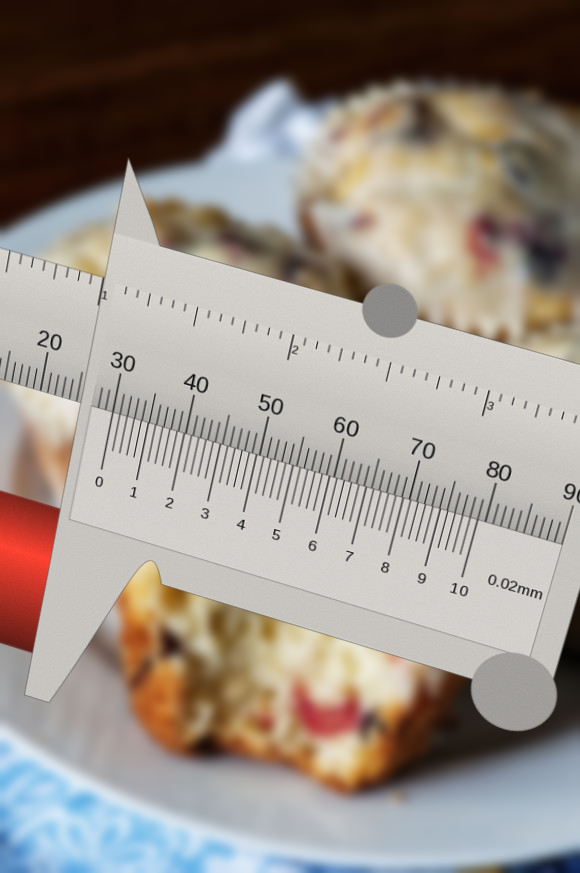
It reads 30.0 mm
